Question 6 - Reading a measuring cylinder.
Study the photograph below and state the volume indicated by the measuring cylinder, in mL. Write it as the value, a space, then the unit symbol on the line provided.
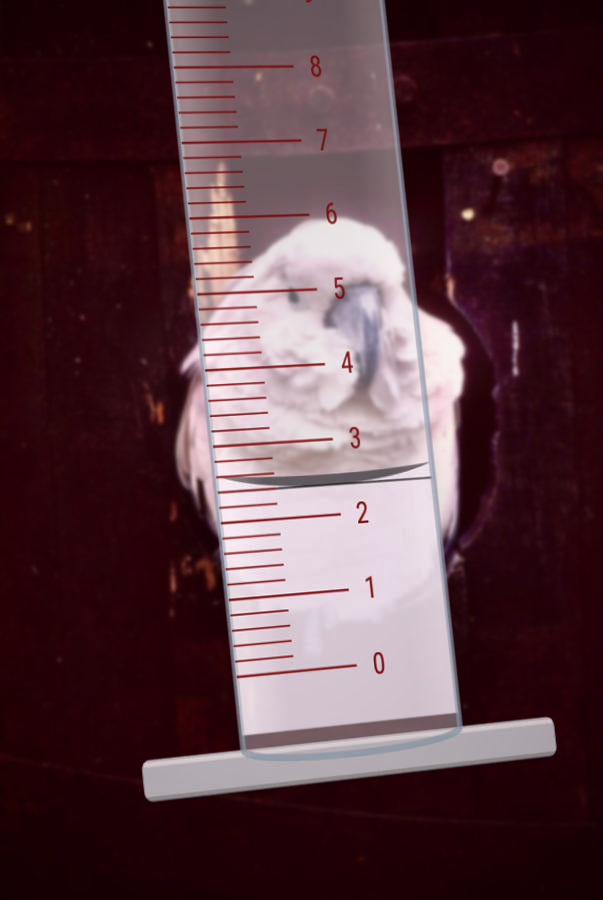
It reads 2.4 mL
